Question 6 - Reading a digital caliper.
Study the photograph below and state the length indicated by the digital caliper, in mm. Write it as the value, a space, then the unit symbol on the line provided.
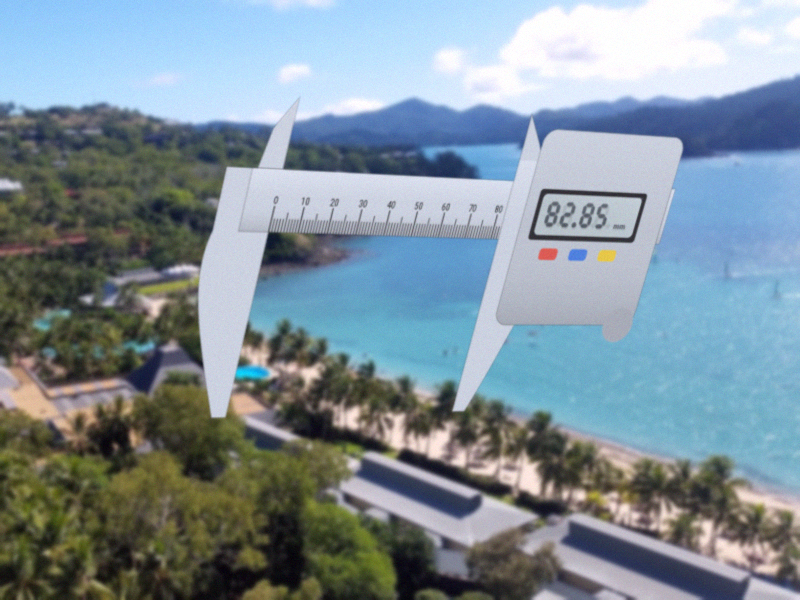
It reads 82.85 mm
